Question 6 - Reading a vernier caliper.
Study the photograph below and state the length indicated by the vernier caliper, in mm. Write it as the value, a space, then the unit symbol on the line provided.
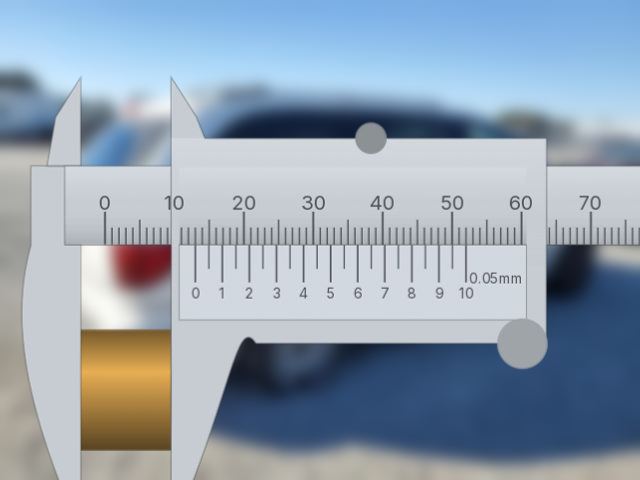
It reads 13.0 mm
